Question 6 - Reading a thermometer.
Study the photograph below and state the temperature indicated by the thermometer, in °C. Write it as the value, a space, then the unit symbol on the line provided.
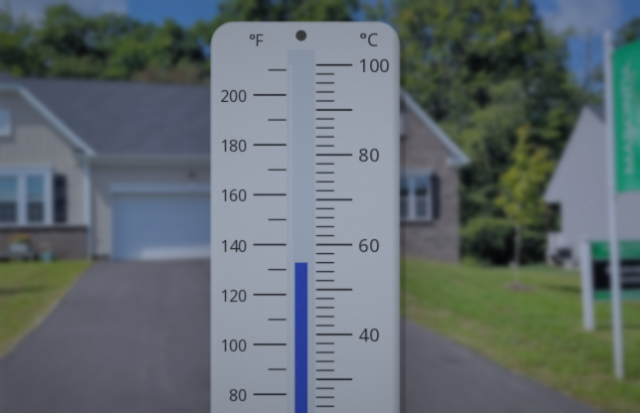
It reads 56 °C
